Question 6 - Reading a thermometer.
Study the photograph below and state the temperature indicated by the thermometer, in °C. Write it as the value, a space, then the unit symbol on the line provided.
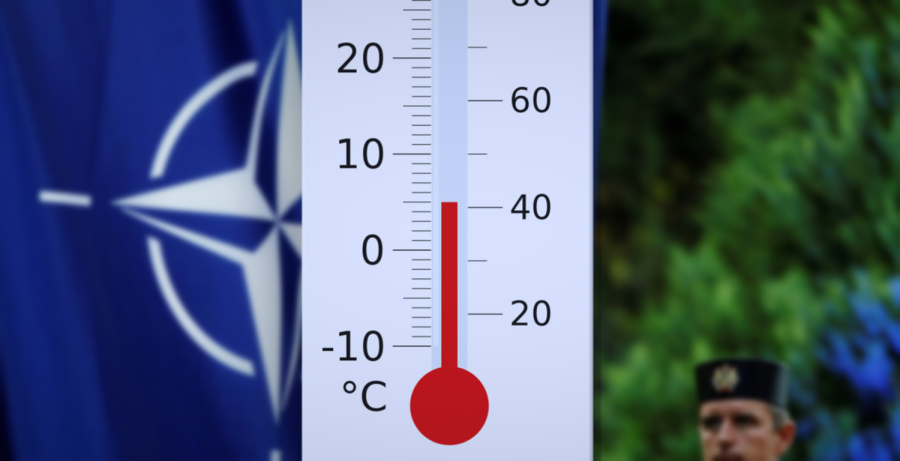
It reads 5 °C
